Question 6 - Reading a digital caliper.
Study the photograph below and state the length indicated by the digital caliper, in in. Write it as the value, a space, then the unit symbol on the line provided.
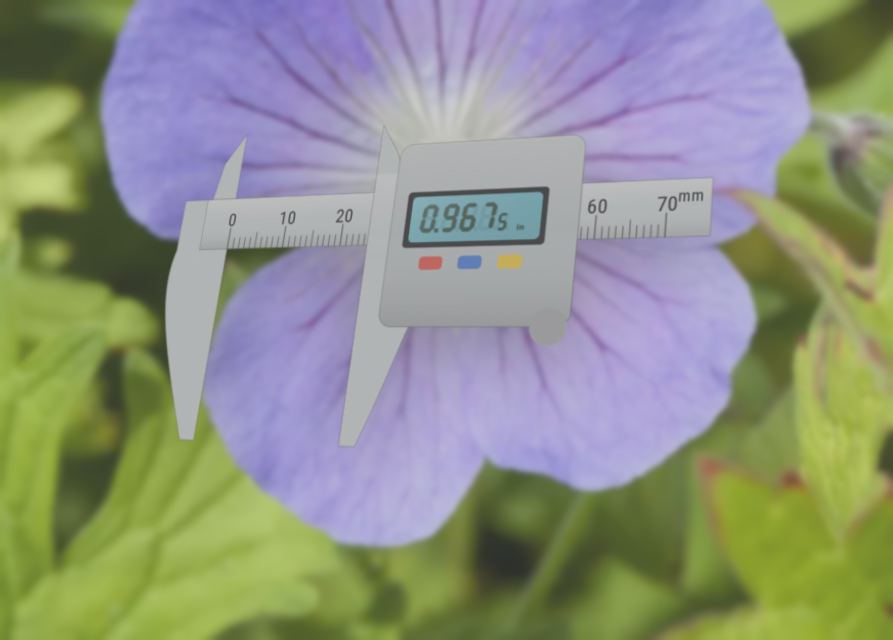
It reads 0.9675 in
